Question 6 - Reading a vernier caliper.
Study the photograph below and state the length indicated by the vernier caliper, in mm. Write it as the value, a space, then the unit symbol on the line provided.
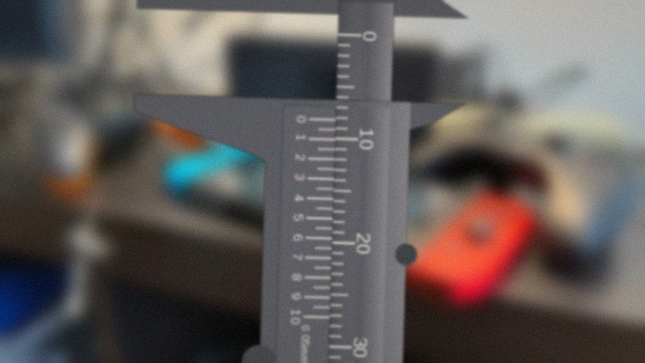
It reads 8.2 mm
